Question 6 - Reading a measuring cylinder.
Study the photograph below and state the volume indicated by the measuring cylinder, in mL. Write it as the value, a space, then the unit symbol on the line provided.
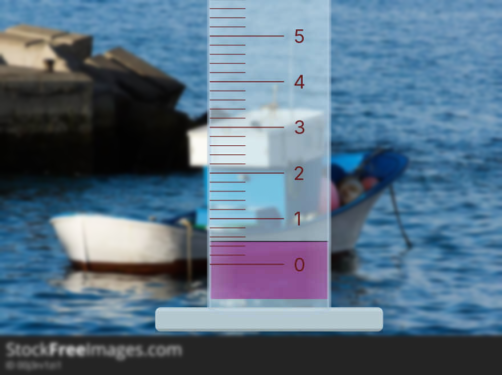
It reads 0.5 mL
